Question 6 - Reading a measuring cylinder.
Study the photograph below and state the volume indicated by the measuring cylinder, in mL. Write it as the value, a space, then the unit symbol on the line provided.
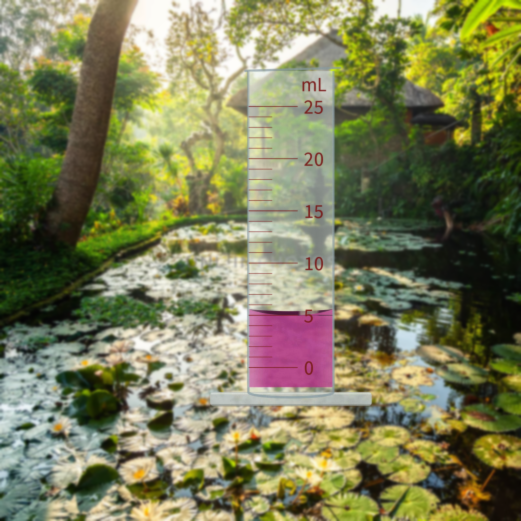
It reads 5 mL
